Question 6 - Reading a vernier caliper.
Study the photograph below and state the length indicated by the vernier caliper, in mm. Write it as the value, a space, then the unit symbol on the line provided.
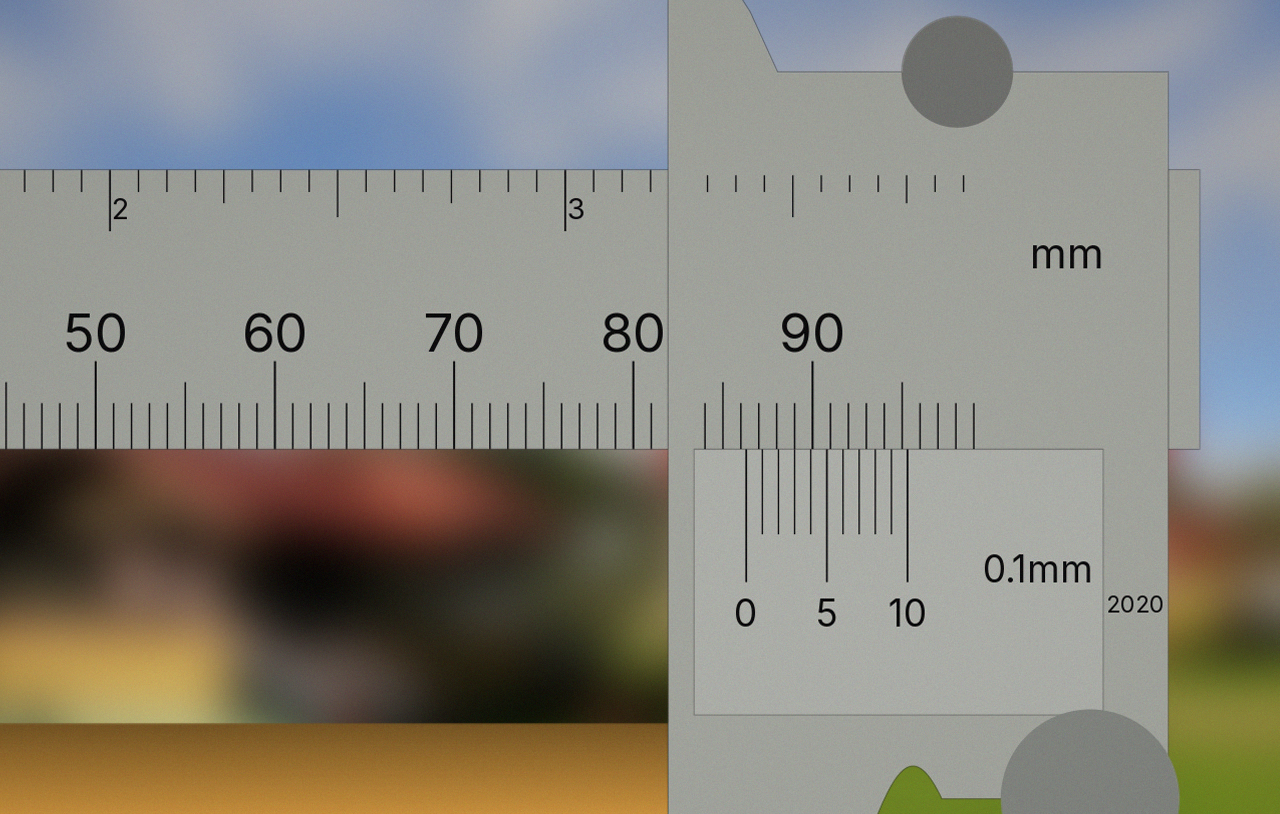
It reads 86.3 mm
